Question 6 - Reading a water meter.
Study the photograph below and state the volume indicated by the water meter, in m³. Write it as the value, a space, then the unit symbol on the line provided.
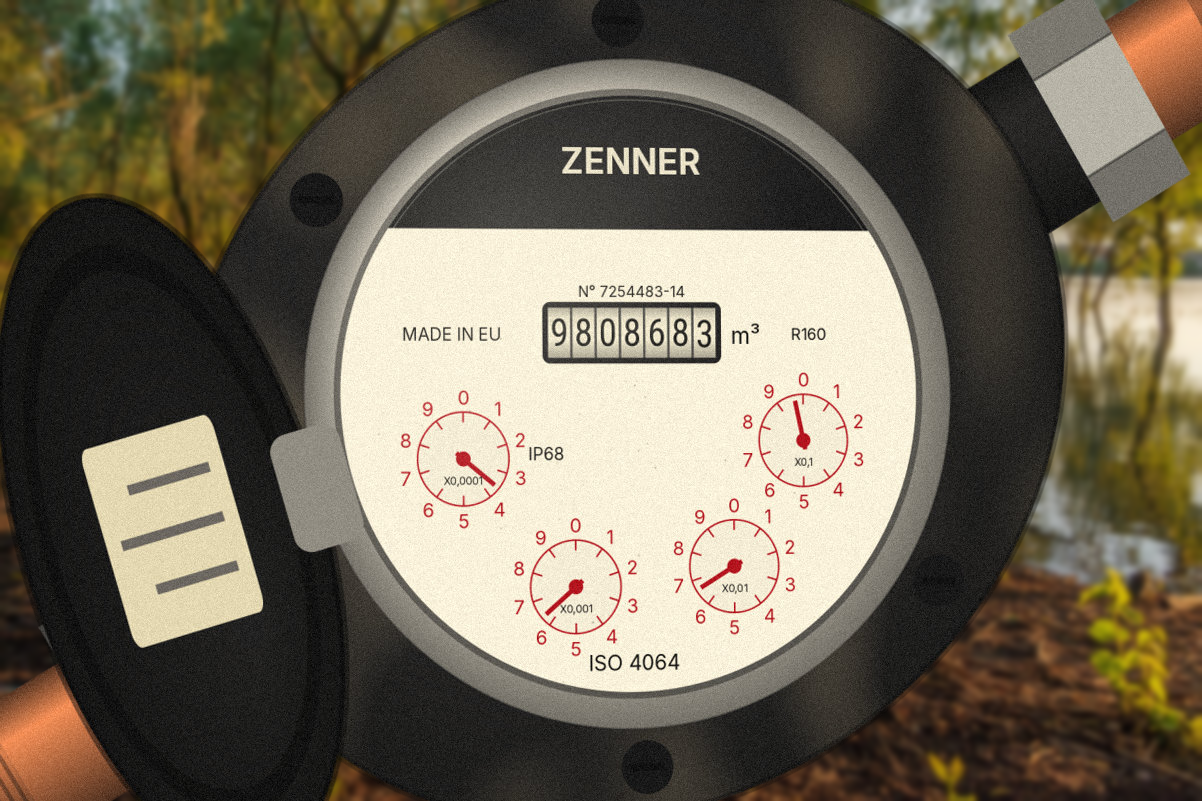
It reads 9808682.9663 m³
